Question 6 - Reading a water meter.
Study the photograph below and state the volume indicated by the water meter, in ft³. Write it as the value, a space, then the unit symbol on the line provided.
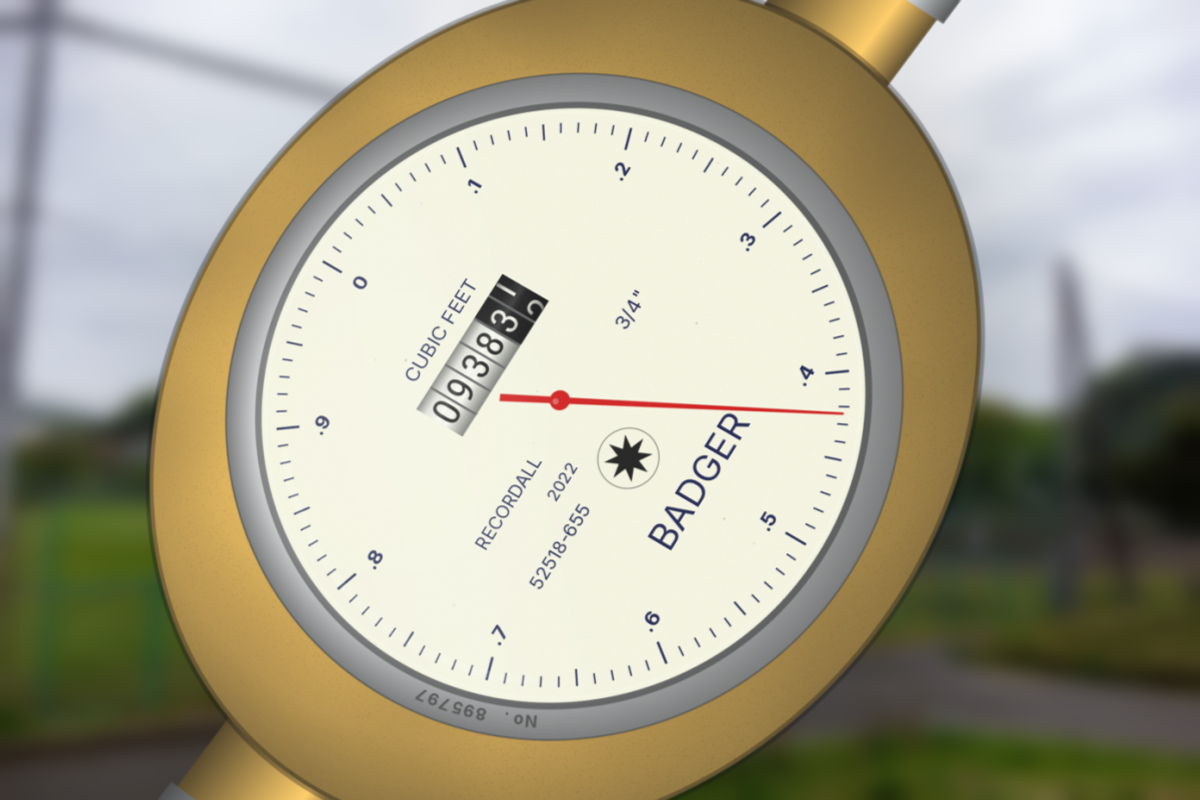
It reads 93831.42 ft³
